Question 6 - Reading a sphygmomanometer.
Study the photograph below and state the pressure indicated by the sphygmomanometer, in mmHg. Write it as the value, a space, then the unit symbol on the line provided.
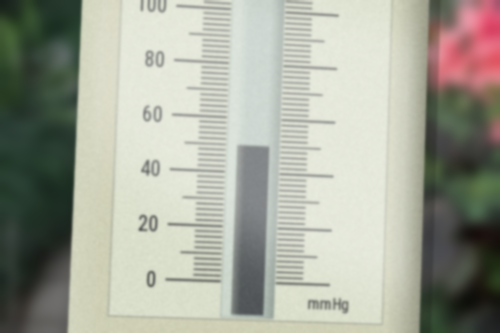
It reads 50 mmHg
